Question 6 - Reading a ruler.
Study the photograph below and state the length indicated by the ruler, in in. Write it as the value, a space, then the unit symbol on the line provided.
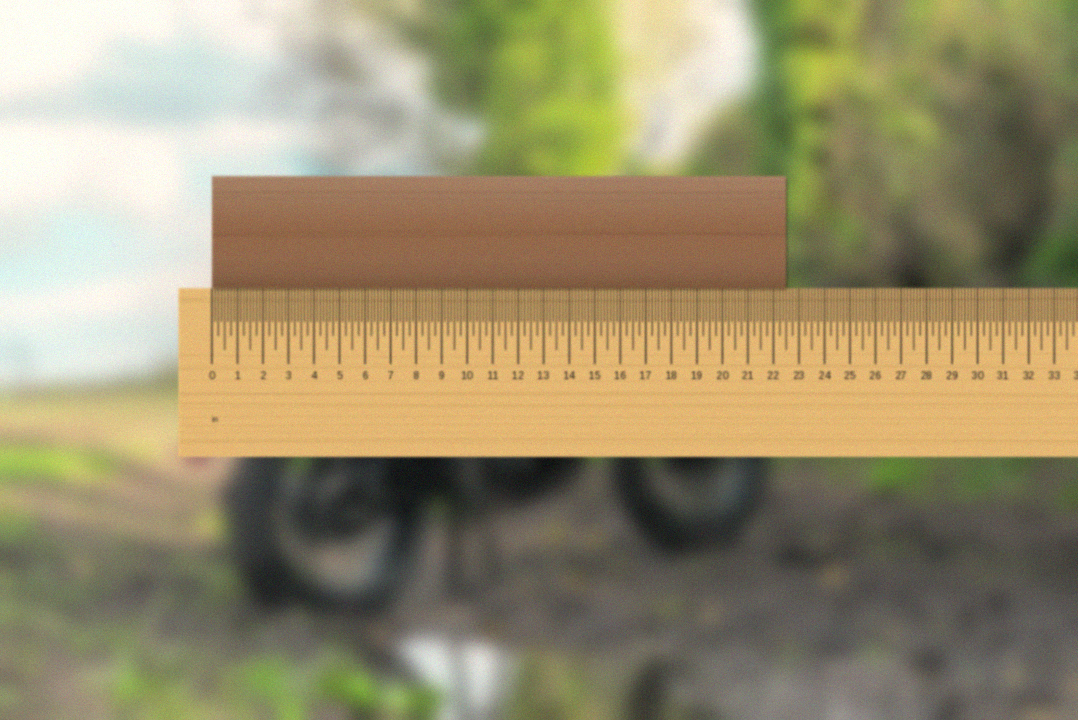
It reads 22.5 in
